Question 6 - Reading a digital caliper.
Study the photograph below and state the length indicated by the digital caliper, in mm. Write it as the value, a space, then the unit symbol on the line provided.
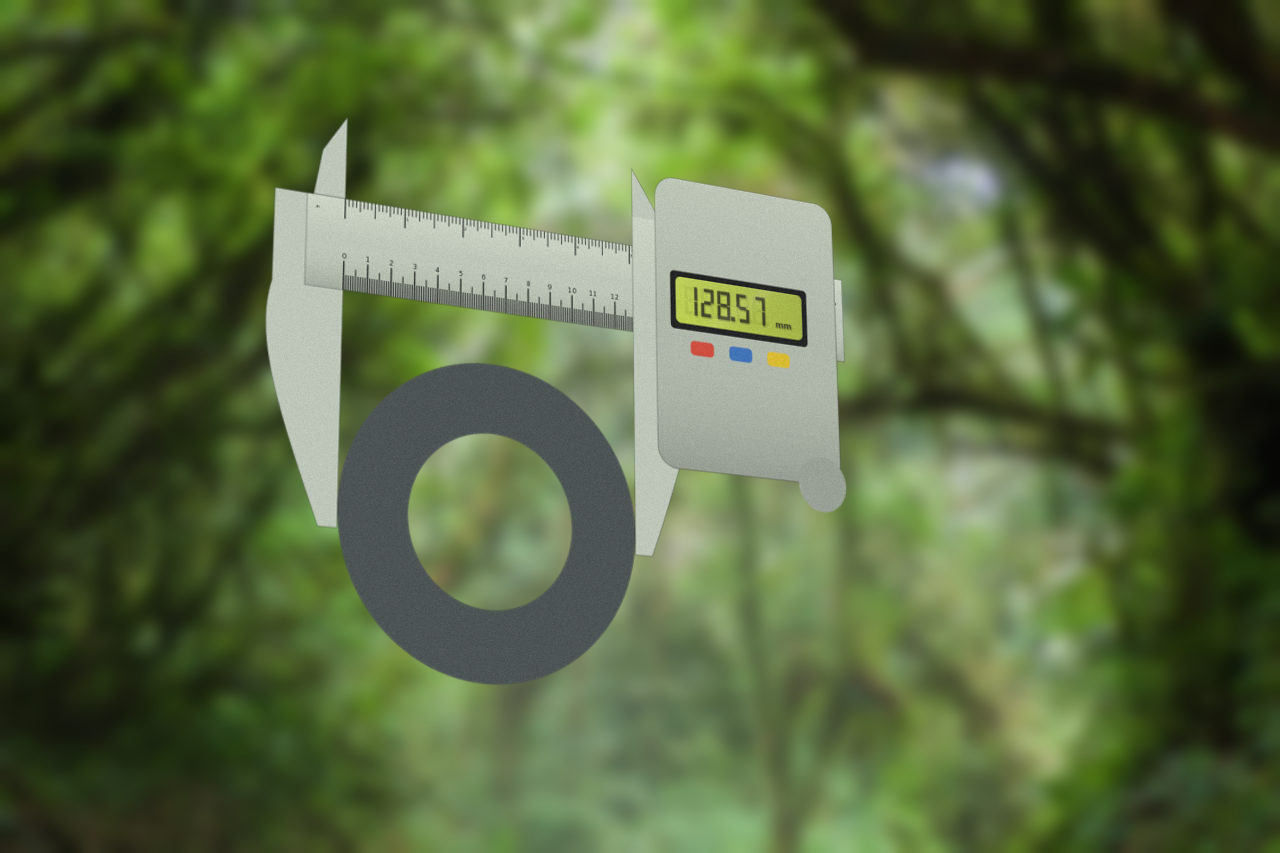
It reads 128.57 mm
